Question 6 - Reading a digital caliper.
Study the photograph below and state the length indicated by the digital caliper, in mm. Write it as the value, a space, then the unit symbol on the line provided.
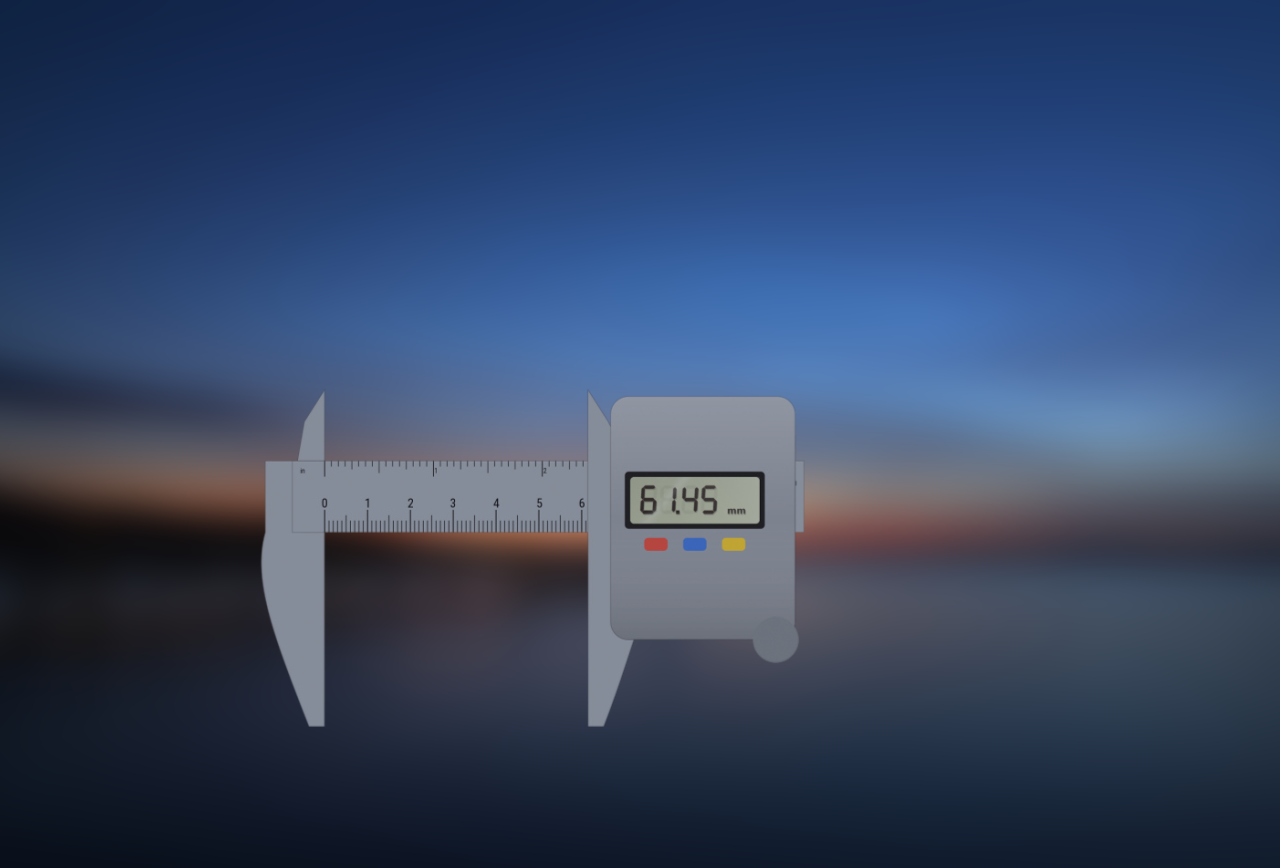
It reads 61.45 mm
